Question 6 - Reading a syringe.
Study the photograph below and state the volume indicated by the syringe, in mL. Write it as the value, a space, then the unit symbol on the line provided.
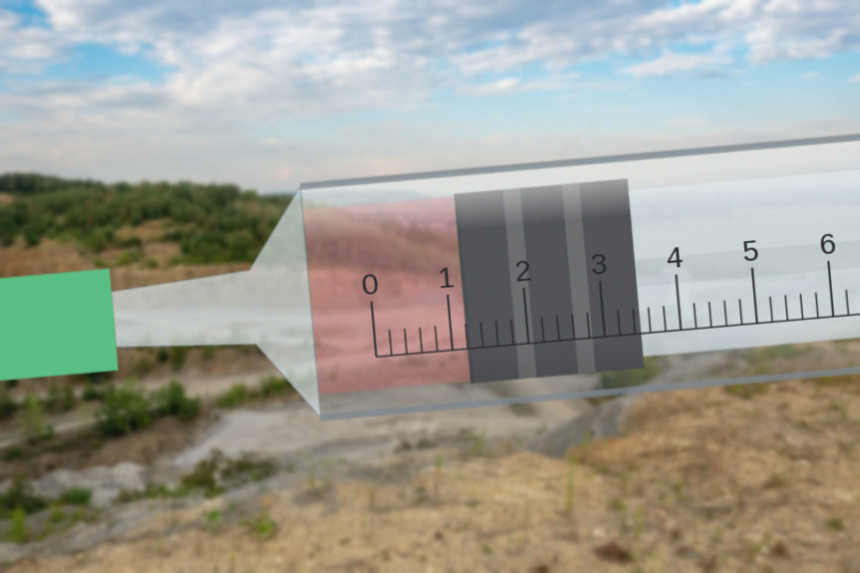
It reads 1.2 mL
